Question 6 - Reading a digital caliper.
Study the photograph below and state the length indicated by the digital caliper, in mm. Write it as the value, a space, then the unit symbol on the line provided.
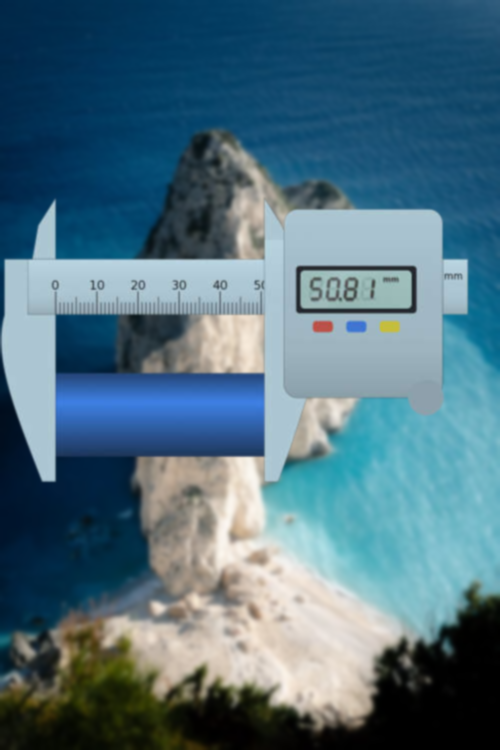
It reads 50.81 mm
